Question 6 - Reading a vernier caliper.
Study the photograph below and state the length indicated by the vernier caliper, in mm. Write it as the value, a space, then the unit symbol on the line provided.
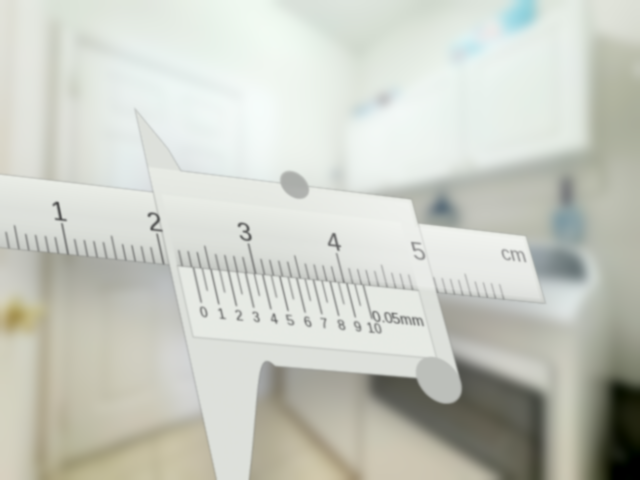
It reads 23.2 mm
